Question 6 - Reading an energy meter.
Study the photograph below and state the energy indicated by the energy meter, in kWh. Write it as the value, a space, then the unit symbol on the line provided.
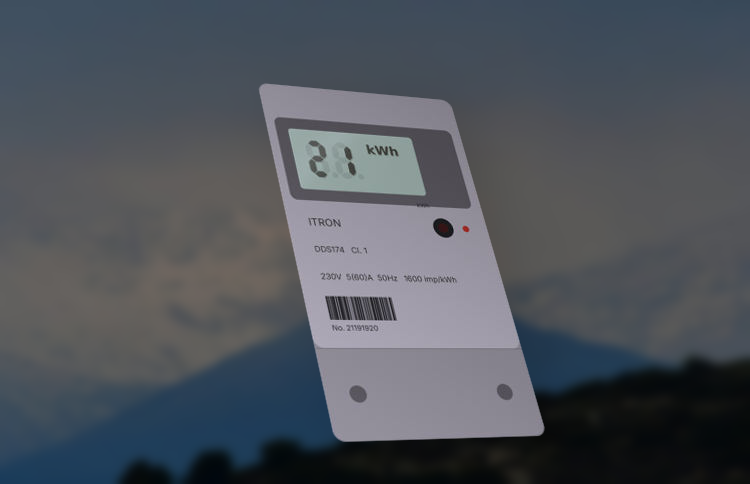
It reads 21 kWh
